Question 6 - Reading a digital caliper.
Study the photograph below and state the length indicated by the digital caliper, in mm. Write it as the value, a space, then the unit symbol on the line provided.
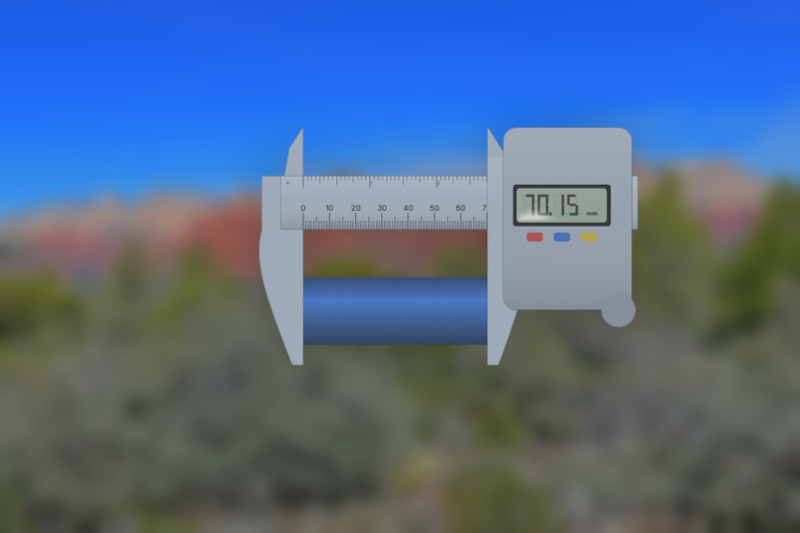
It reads 70.15 mm
